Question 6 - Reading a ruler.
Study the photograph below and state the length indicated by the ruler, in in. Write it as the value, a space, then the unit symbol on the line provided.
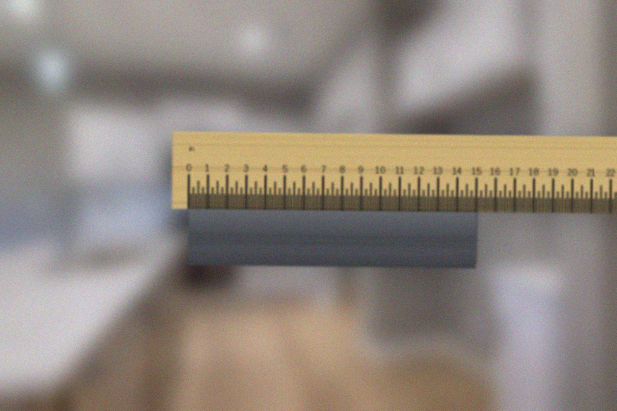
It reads 15 in
